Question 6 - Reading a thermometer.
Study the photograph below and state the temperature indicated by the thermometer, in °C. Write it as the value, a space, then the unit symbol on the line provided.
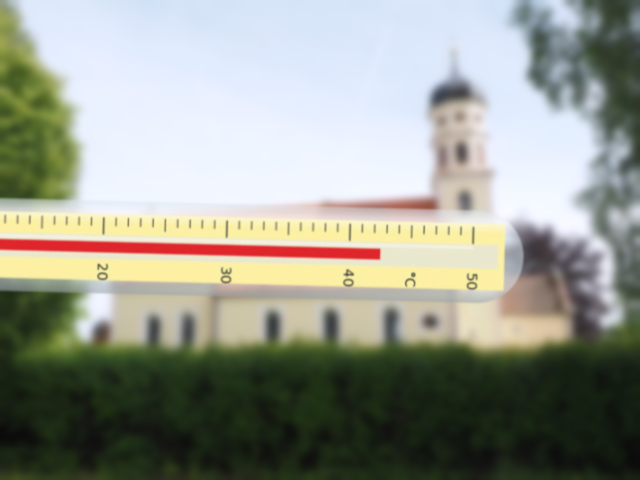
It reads 42.5 °C
